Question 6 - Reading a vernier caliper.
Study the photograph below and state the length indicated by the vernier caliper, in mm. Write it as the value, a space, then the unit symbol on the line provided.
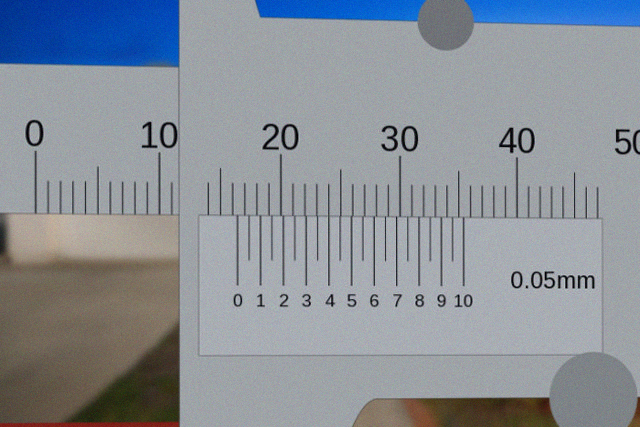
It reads 16.4 mm
